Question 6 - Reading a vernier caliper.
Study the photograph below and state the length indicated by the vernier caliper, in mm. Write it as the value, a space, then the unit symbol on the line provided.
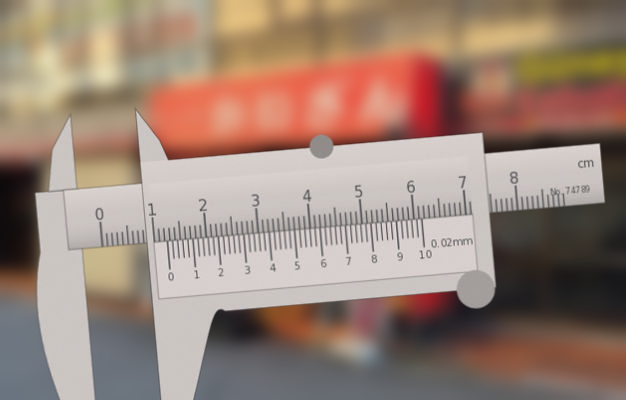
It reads 12.5 mm
